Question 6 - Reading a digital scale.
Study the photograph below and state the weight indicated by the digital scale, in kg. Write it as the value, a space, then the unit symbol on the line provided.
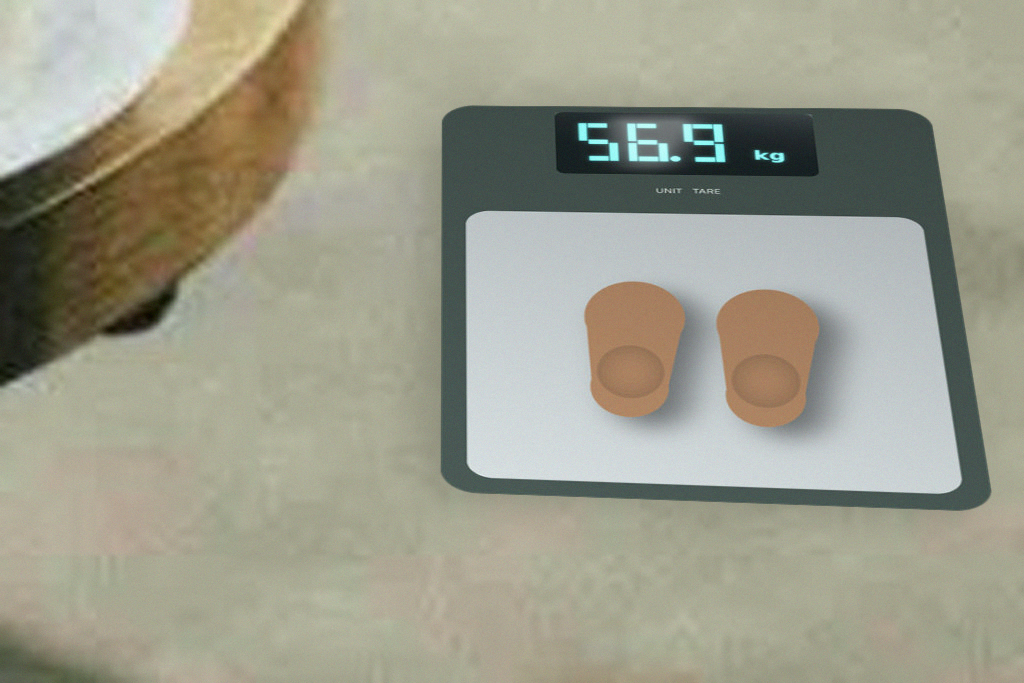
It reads 56.9 kg
